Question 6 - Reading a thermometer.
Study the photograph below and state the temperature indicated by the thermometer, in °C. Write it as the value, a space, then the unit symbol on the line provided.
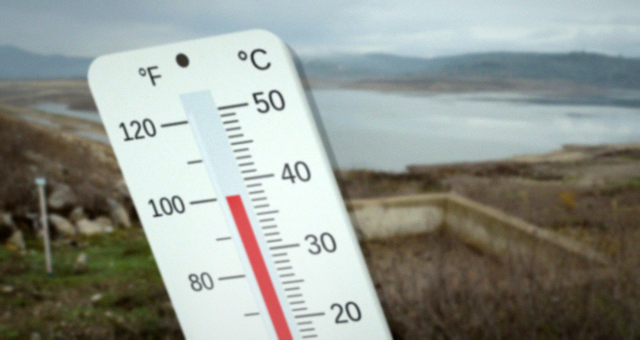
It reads 38 °C
